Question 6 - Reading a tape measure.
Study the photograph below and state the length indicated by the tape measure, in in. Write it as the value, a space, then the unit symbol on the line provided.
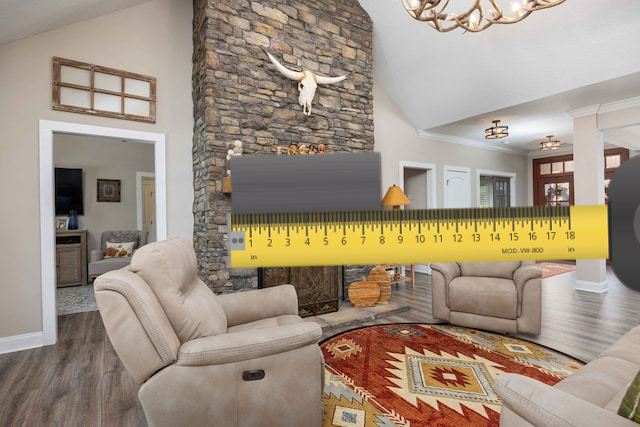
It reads 8 in
